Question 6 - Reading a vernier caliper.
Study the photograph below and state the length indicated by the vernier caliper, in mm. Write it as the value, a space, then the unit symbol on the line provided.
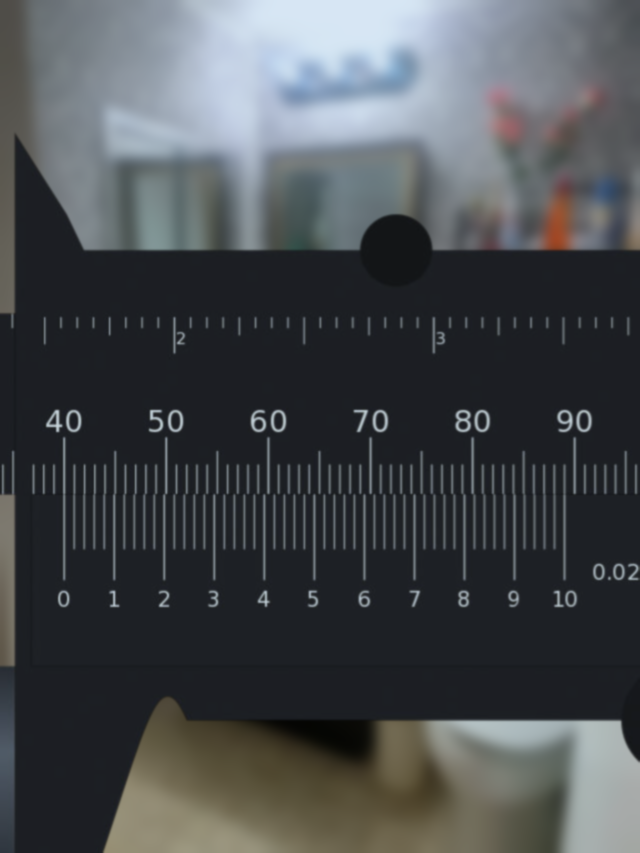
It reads 40.0 mm
